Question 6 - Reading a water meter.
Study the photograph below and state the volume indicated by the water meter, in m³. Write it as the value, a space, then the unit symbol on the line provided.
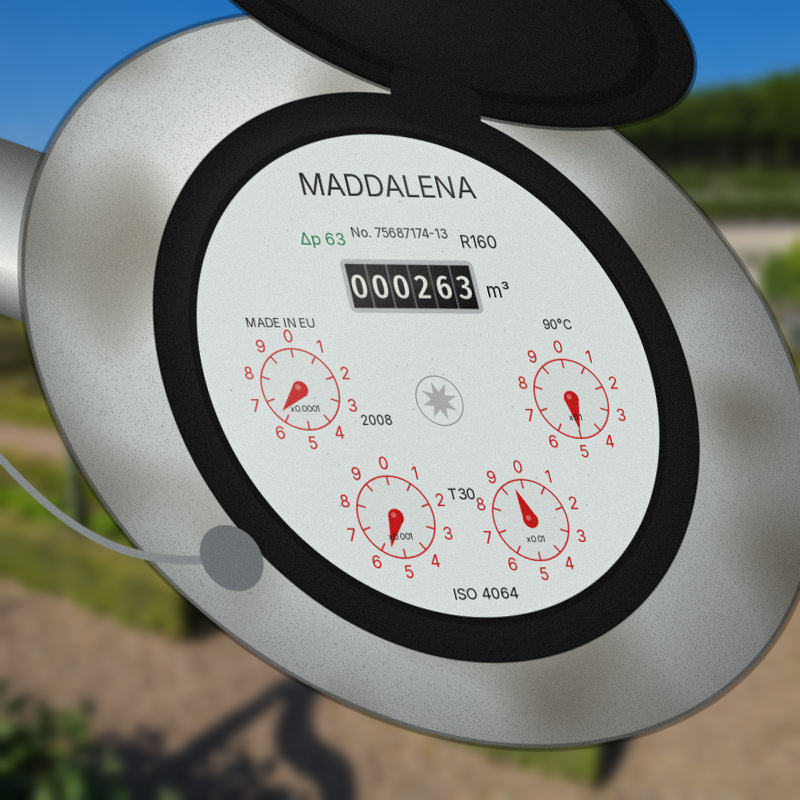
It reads 263.4956 m³
